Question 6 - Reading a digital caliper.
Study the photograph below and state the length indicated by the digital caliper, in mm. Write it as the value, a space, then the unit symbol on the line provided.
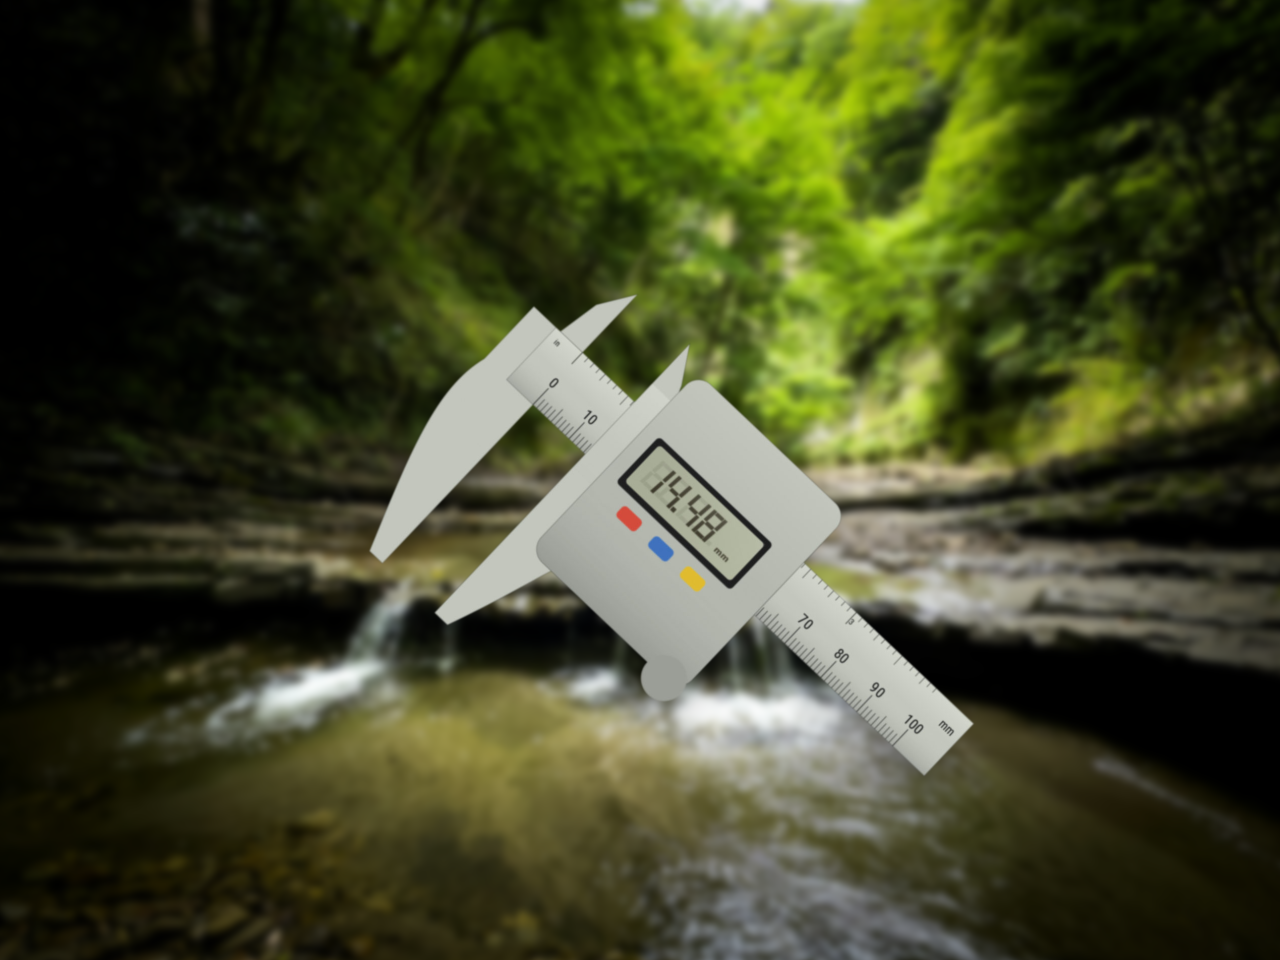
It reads 14.48 mm
